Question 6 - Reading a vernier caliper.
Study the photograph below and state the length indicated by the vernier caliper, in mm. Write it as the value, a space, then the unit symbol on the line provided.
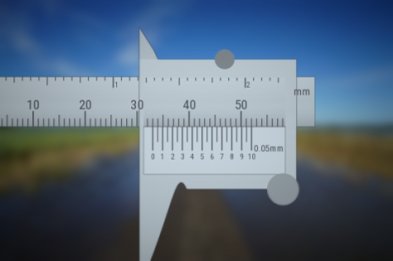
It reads 33.0 mm
